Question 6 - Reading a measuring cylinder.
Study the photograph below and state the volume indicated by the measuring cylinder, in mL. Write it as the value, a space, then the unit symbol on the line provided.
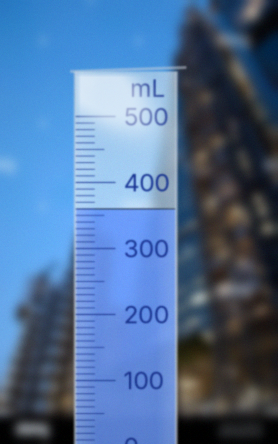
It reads 360 mL
